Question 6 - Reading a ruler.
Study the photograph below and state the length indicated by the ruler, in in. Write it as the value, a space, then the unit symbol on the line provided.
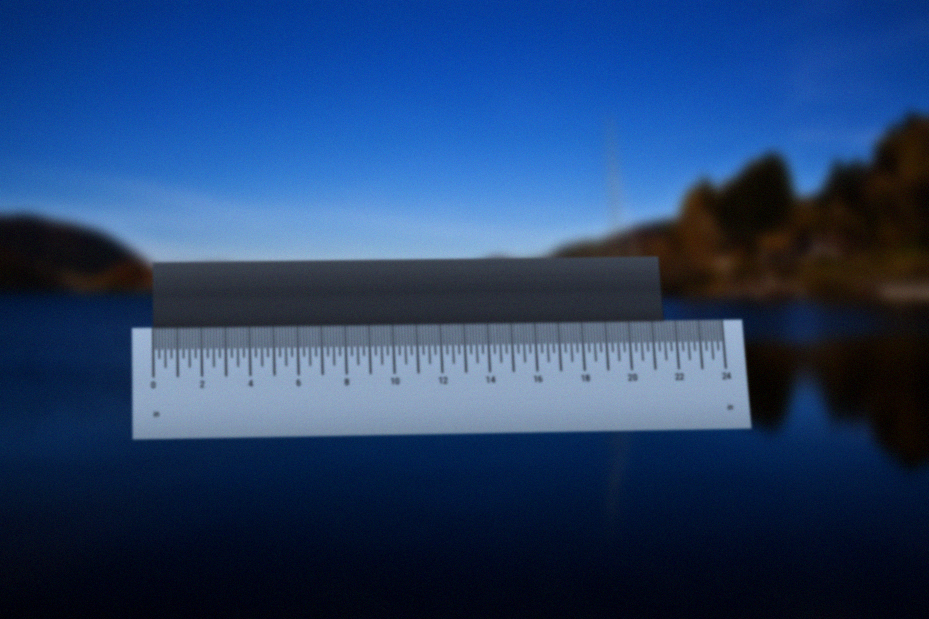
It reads 21.5 in
